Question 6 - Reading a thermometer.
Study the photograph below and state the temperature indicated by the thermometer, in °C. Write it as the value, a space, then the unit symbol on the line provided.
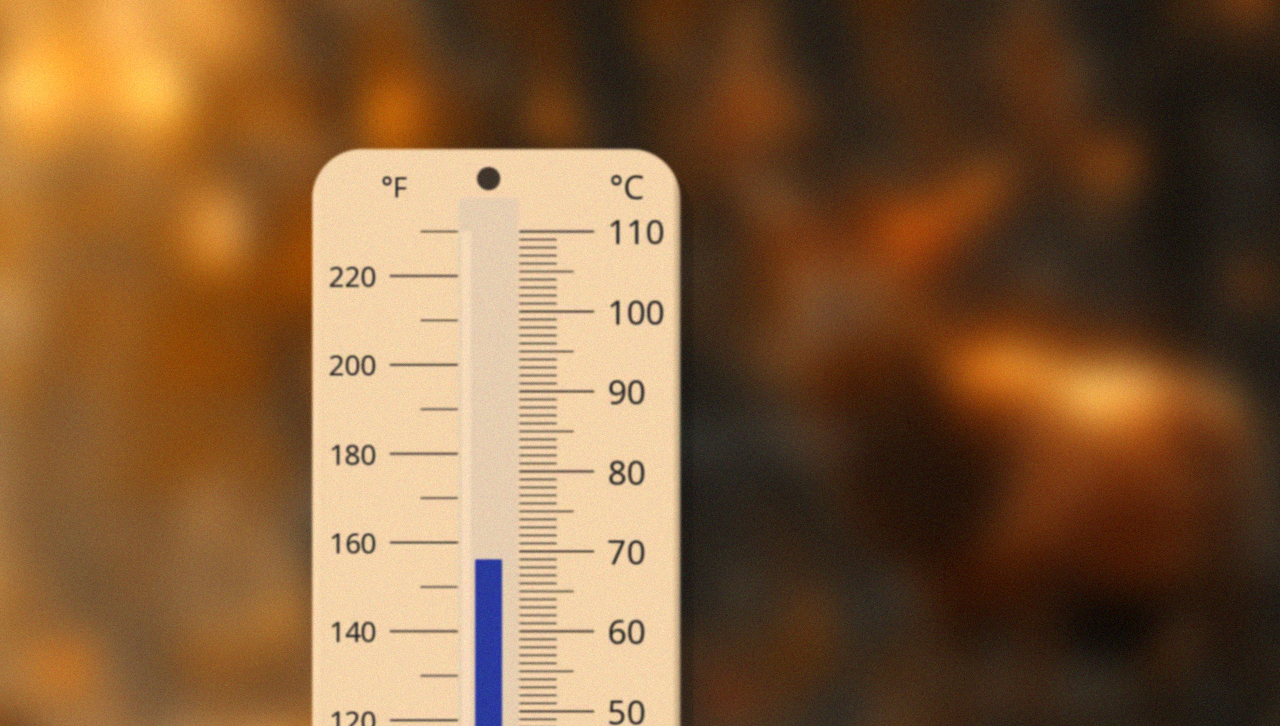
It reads 69 °C
